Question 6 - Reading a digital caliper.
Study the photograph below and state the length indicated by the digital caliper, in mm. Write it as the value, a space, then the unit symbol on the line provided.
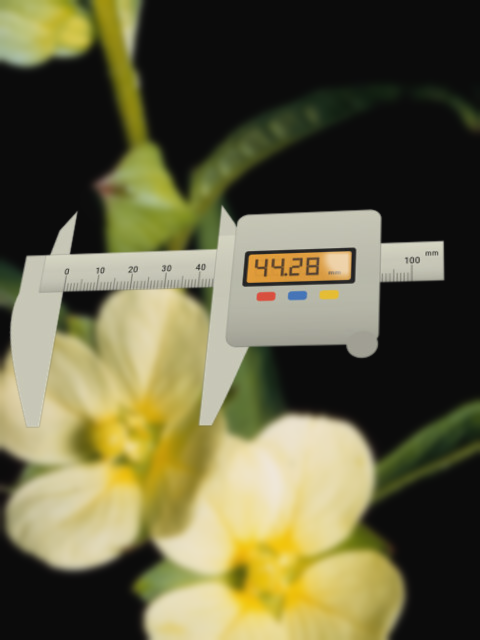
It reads 44.28 mm
